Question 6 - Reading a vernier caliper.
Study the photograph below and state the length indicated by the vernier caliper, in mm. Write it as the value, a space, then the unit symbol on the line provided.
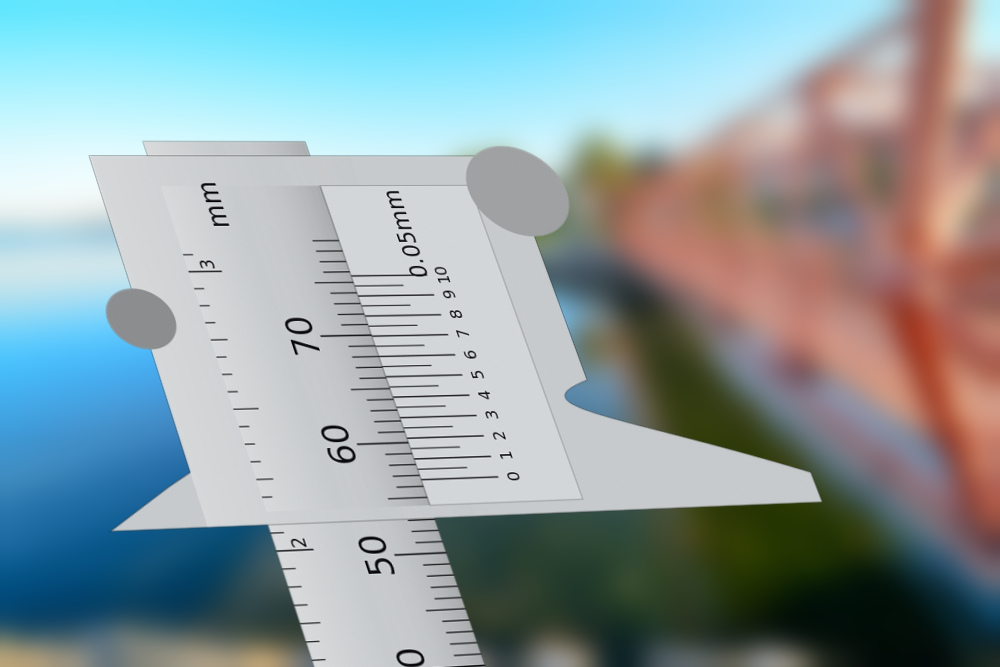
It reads 56.6 mm
